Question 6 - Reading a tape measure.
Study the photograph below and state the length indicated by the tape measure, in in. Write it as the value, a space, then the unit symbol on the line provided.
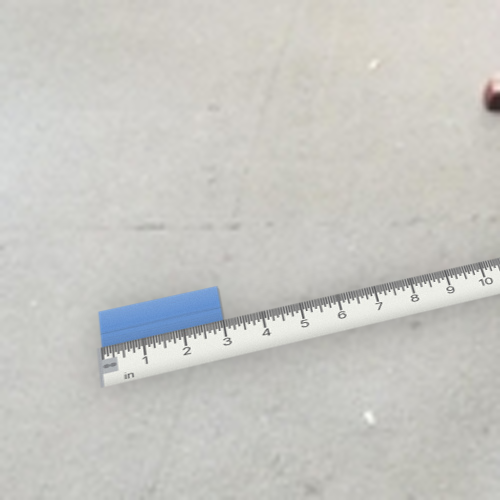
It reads 3 in
